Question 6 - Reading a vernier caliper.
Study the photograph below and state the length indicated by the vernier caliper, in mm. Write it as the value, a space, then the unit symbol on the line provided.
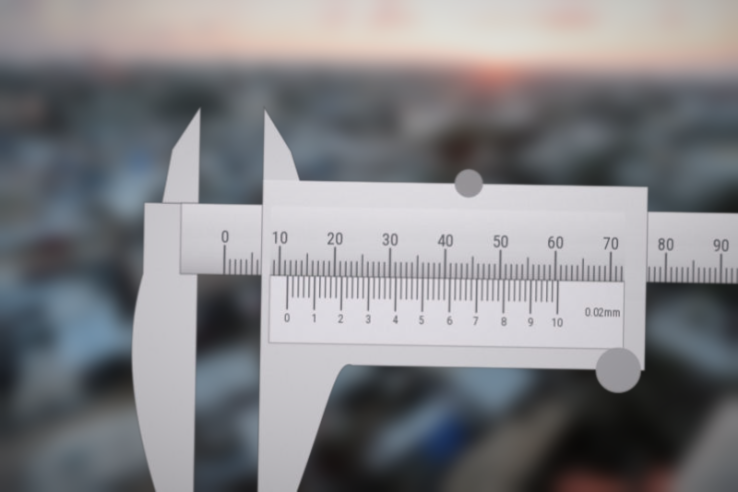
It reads 11.5 mm
